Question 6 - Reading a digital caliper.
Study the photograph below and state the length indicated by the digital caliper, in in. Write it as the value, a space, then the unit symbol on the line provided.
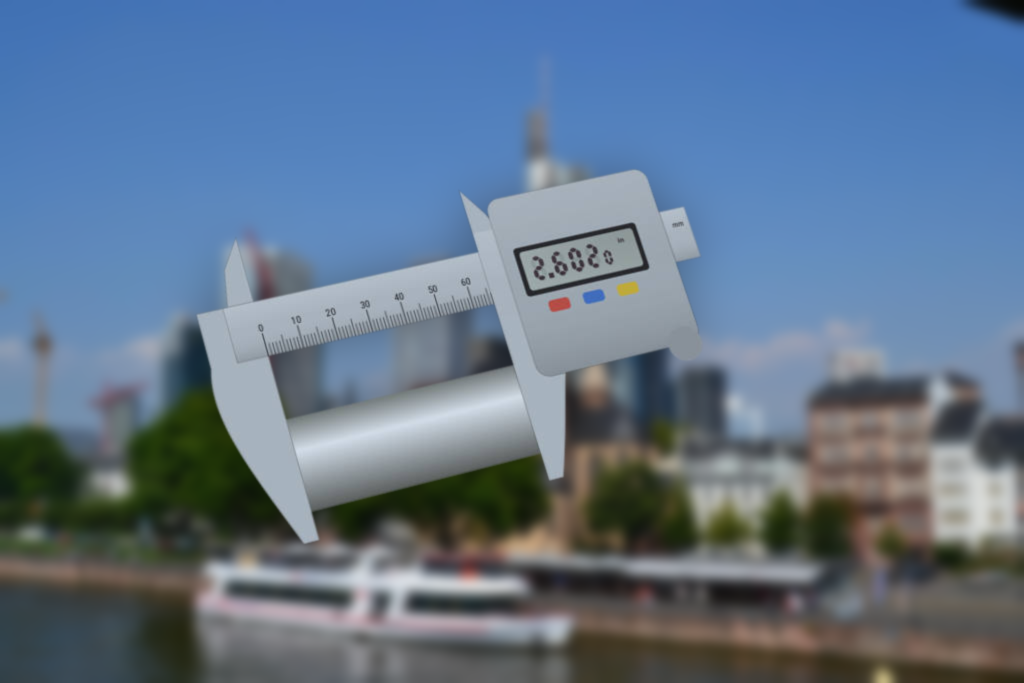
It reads 2.6020 in
